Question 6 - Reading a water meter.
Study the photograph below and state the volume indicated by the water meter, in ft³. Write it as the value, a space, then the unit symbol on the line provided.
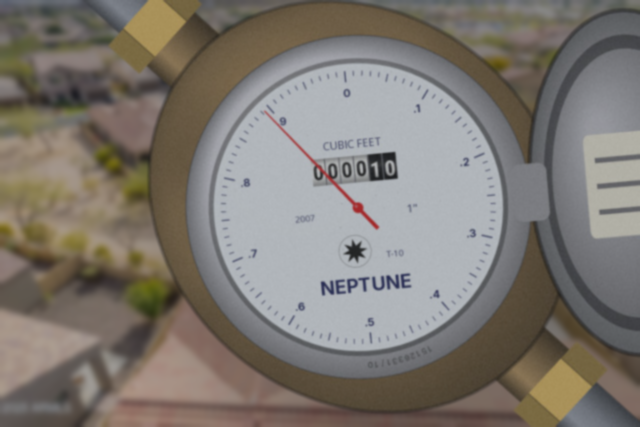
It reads 9.89 ft³
